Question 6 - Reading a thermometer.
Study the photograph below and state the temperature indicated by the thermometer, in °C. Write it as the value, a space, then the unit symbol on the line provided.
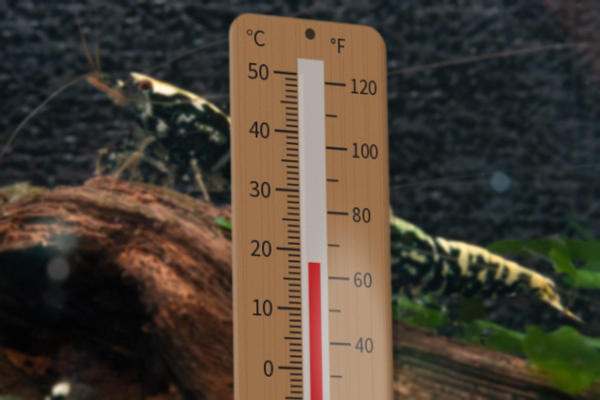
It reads 18 °C
